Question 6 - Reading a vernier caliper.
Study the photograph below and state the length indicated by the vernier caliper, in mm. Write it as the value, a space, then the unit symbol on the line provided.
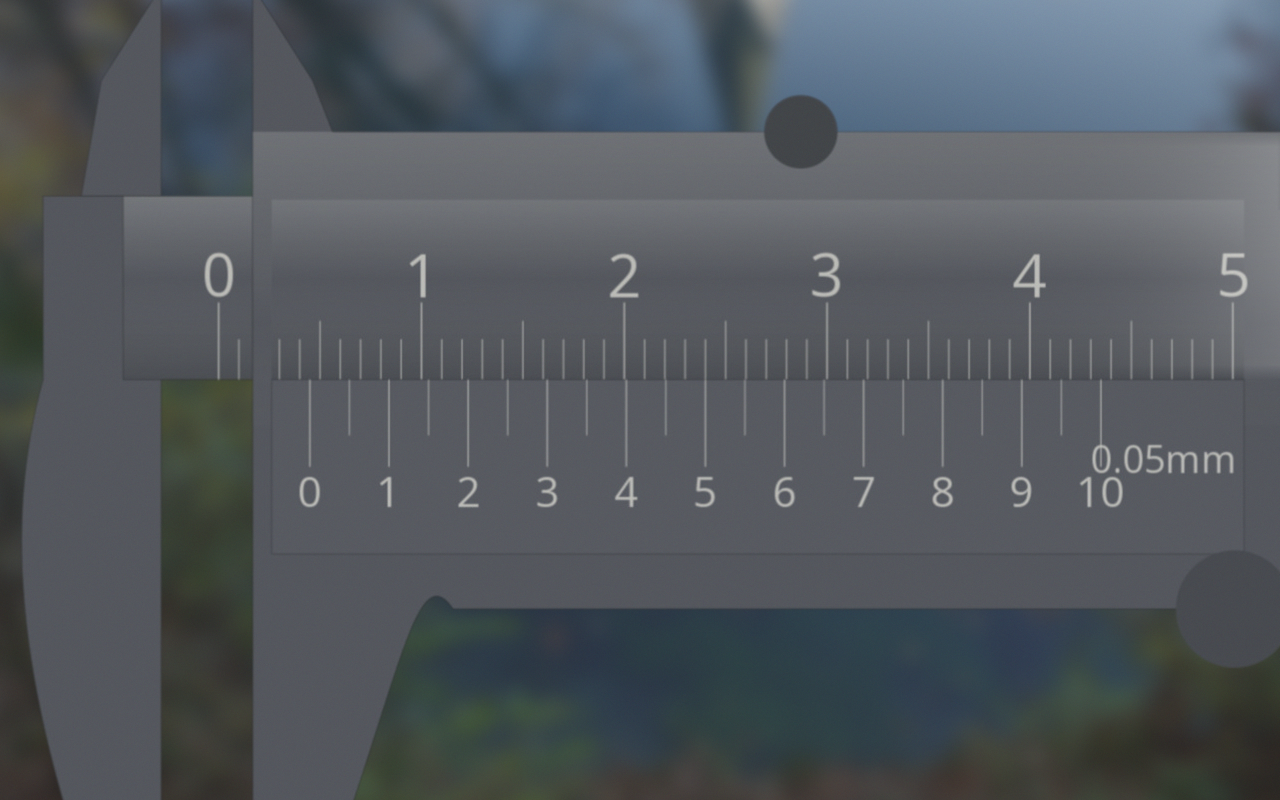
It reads 4.5 mm
